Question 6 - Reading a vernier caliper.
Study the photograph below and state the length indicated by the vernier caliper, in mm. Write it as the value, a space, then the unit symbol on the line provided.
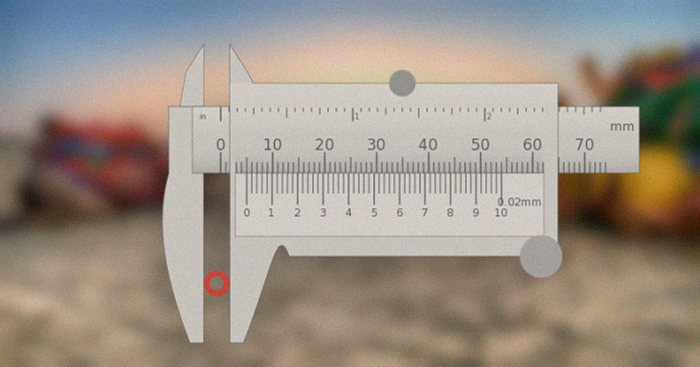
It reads 5.0 mm
